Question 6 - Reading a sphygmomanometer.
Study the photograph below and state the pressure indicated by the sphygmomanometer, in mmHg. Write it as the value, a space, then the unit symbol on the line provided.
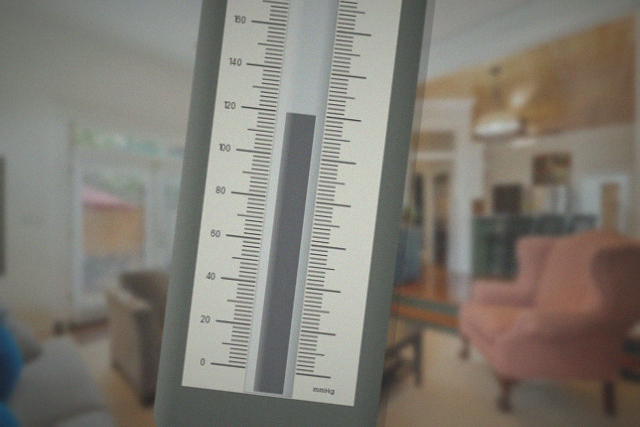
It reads 120 mmHg
